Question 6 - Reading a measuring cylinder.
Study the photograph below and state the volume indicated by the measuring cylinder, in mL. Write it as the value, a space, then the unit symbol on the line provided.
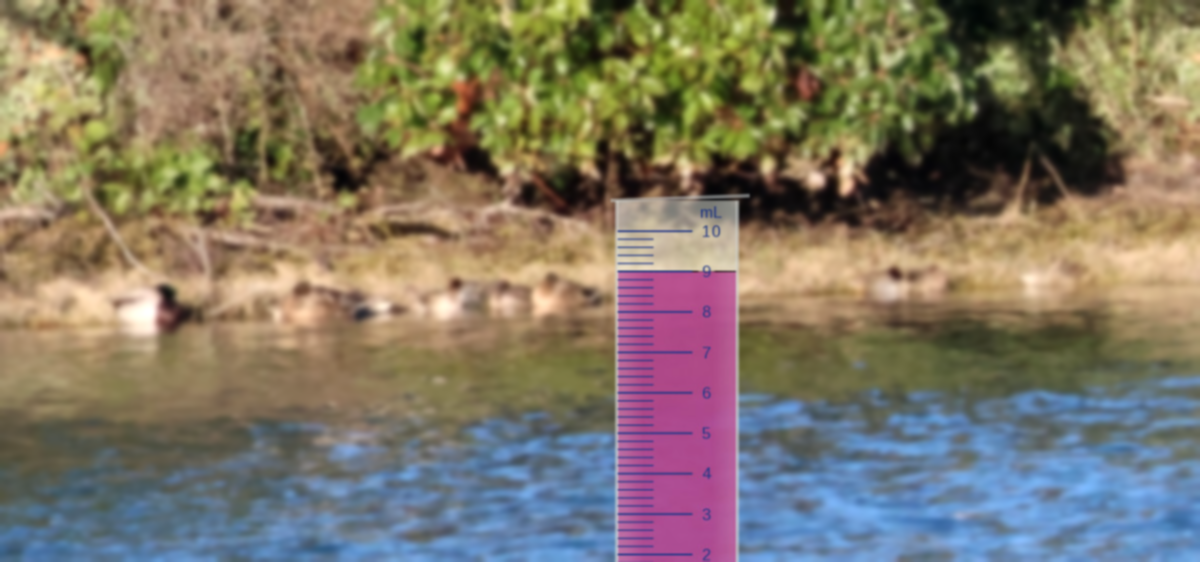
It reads 9 mL
